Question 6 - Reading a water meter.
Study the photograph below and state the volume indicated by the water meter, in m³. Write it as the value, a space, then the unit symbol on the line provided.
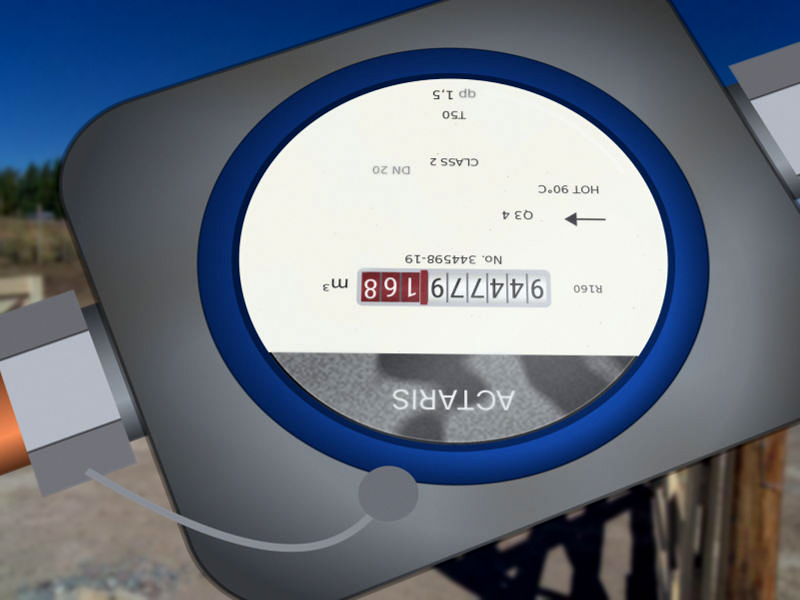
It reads 944779.168 m³
